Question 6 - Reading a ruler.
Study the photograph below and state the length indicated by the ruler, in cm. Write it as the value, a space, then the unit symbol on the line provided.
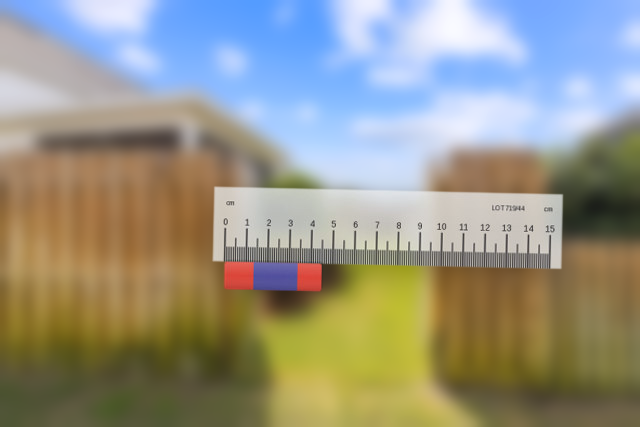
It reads 4.5 cm
